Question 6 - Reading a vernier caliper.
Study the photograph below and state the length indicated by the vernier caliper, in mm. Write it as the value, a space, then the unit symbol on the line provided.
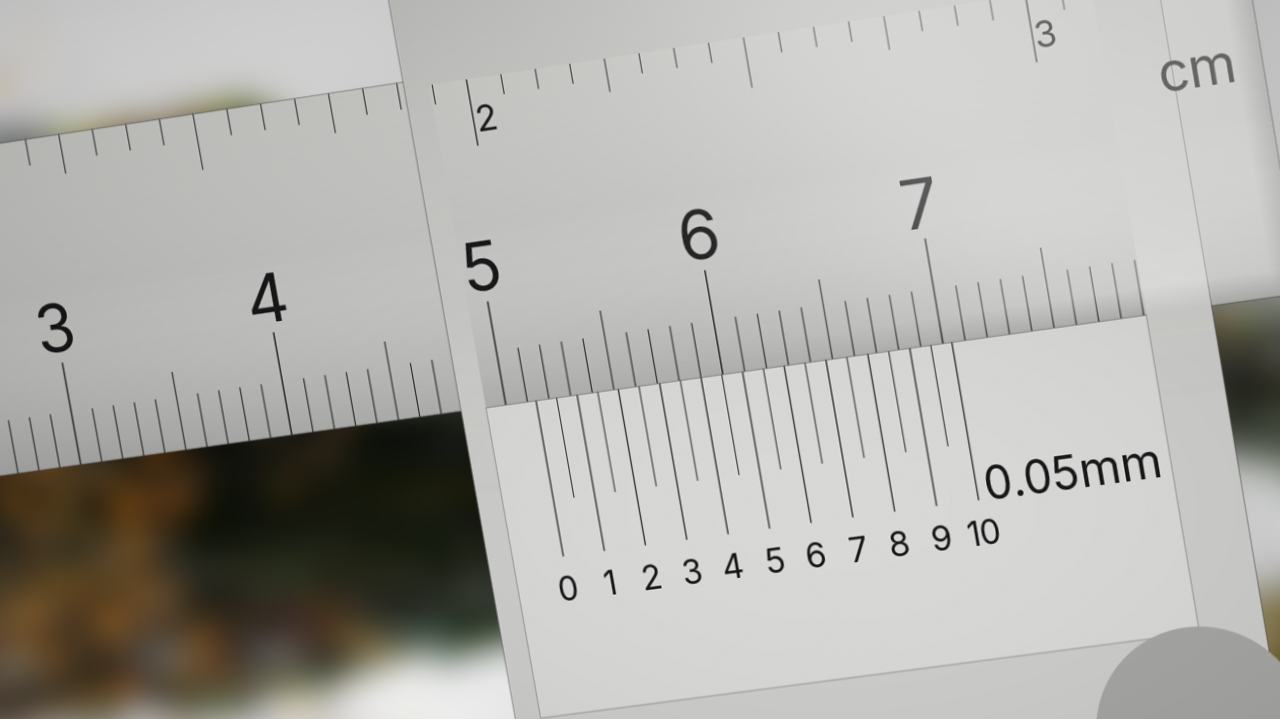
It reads 51.4 mm
